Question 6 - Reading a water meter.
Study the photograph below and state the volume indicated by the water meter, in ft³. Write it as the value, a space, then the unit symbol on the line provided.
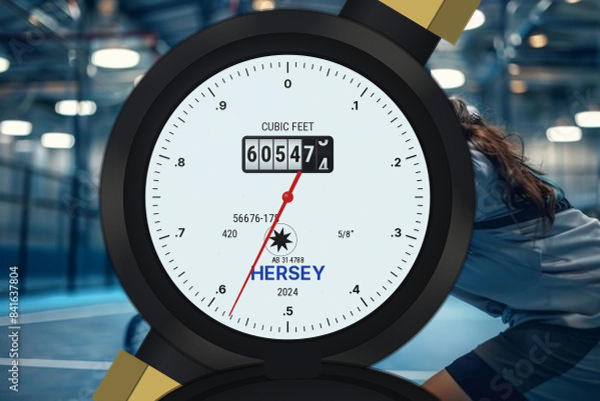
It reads 605473.57 ft³
